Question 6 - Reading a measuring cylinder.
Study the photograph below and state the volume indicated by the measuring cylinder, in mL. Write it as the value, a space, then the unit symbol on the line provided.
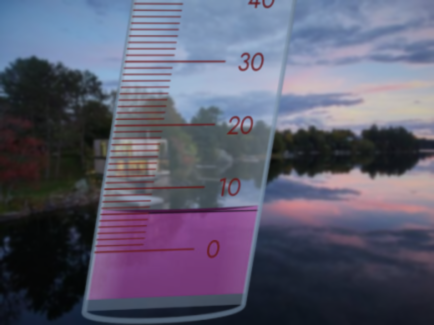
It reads 6 mL
